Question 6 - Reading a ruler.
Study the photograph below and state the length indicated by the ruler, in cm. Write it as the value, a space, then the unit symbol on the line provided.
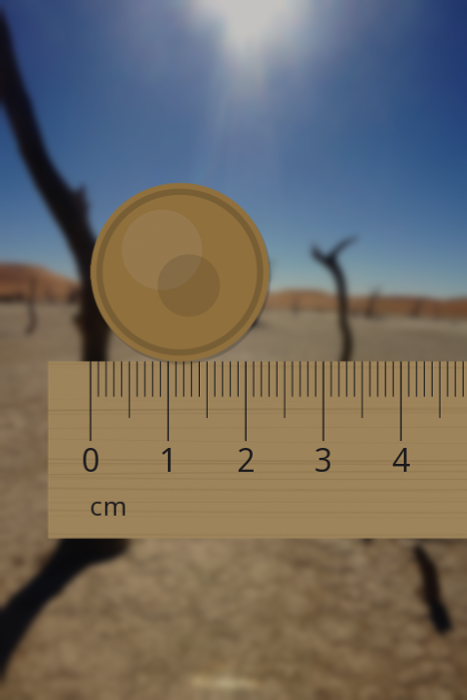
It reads 2.3 cm
